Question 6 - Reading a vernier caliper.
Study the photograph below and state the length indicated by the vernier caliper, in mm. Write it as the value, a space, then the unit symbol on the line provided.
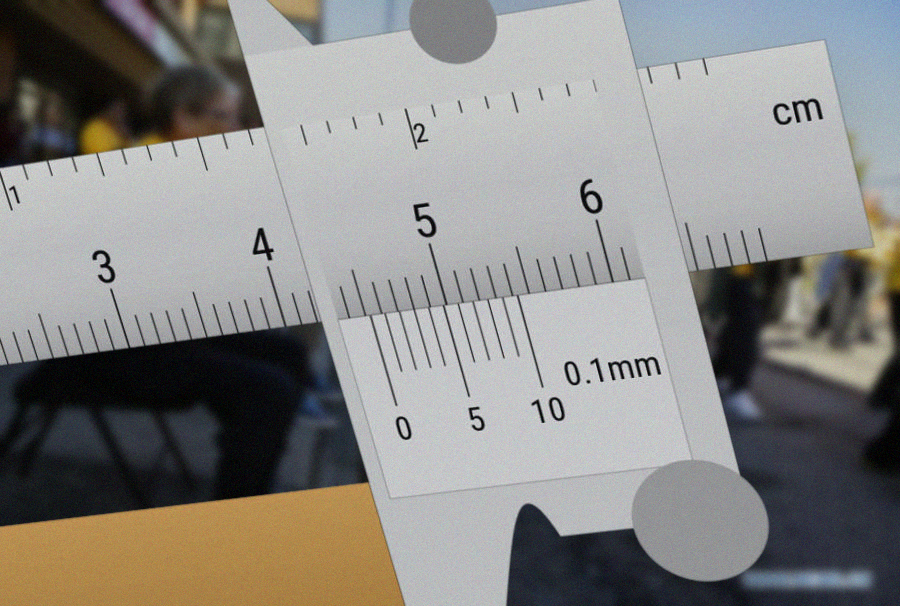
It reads 45.3 mm
